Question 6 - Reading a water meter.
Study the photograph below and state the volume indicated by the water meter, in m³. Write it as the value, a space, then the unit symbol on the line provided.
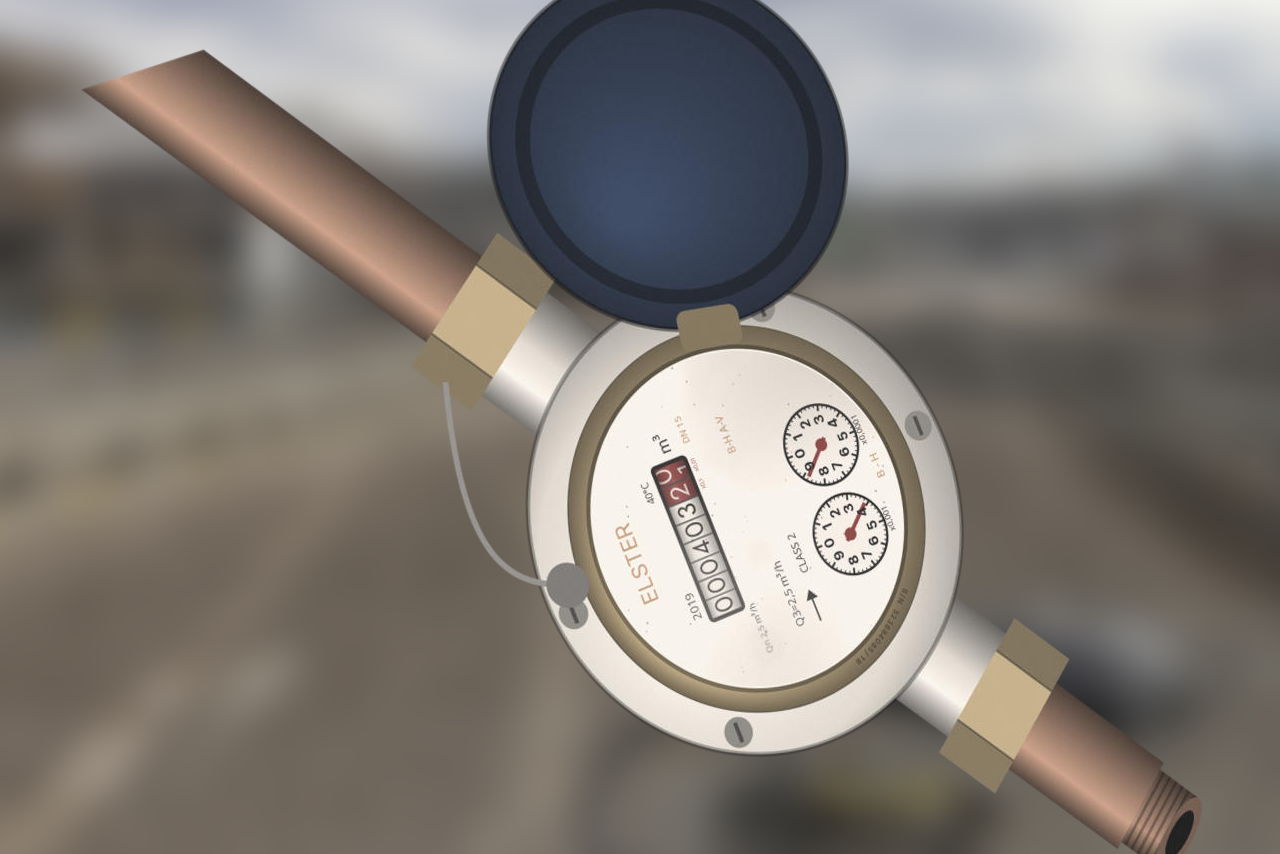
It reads 403.2038 m³
